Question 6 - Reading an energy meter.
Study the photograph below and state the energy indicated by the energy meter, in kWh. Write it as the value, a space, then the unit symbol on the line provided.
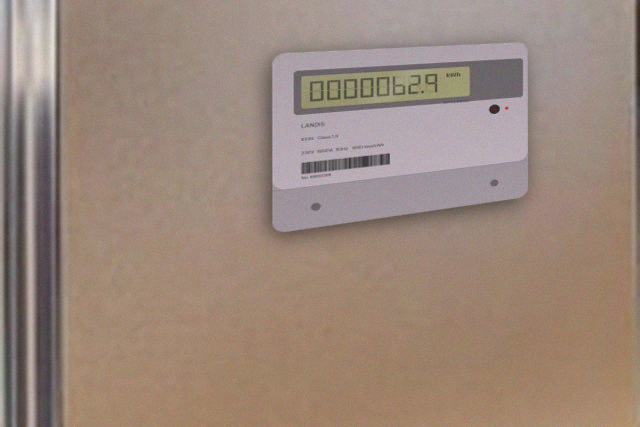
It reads 62.9 kWh
